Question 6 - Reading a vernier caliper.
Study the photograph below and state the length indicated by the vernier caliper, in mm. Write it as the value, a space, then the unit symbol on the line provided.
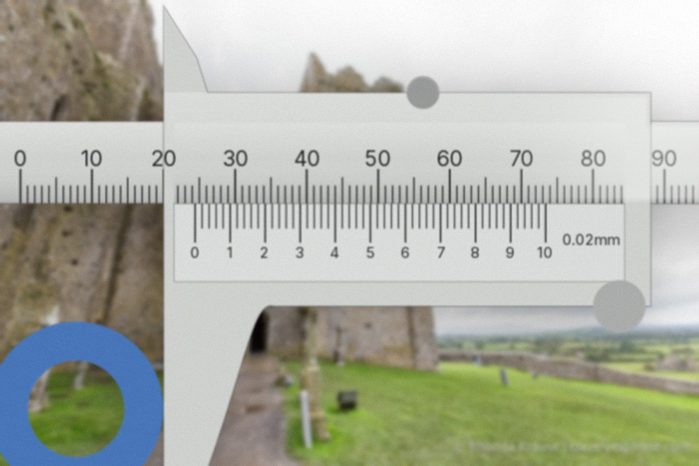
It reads 24.4 mm
